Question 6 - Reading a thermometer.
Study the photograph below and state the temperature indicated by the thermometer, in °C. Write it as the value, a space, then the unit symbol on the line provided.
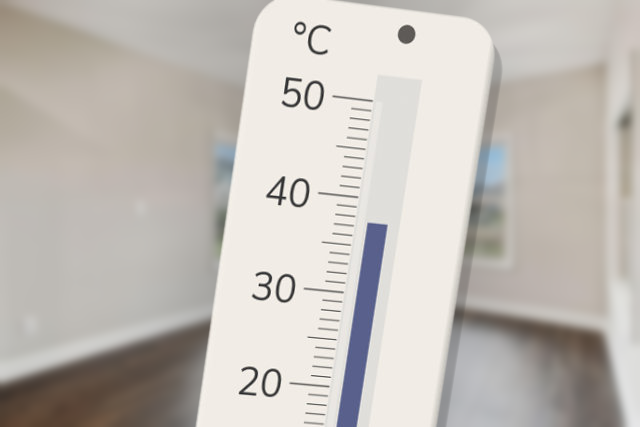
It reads 37.5 °C
